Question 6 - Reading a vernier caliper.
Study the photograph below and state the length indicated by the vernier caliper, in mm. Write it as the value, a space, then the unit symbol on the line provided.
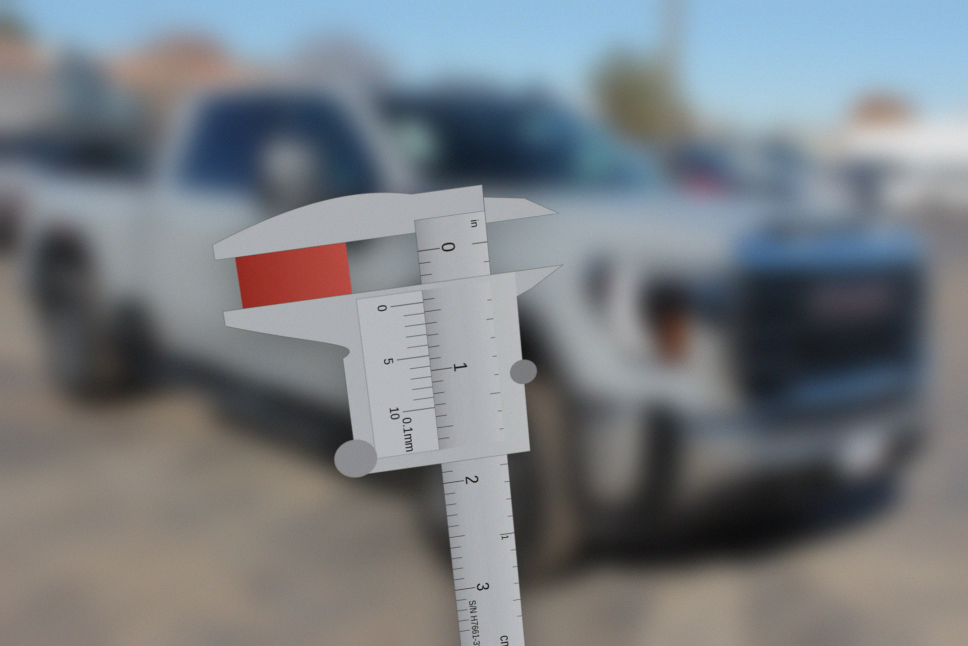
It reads 4.2 mm
